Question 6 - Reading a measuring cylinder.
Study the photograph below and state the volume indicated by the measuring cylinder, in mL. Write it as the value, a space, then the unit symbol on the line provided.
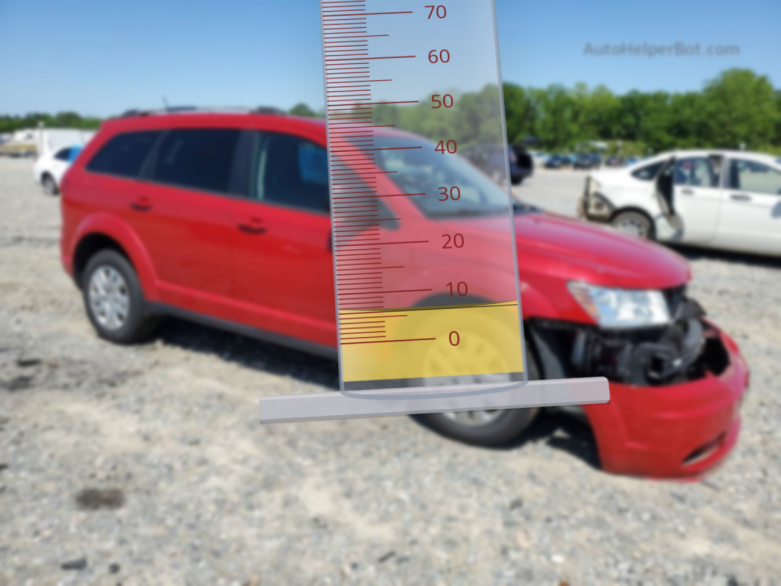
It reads 6 mL
